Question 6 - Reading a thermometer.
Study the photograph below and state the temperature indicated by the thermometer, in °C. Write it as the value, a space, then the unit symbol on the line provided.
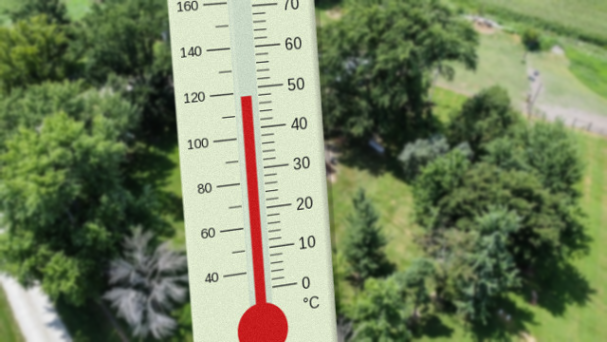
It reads 48 °C
